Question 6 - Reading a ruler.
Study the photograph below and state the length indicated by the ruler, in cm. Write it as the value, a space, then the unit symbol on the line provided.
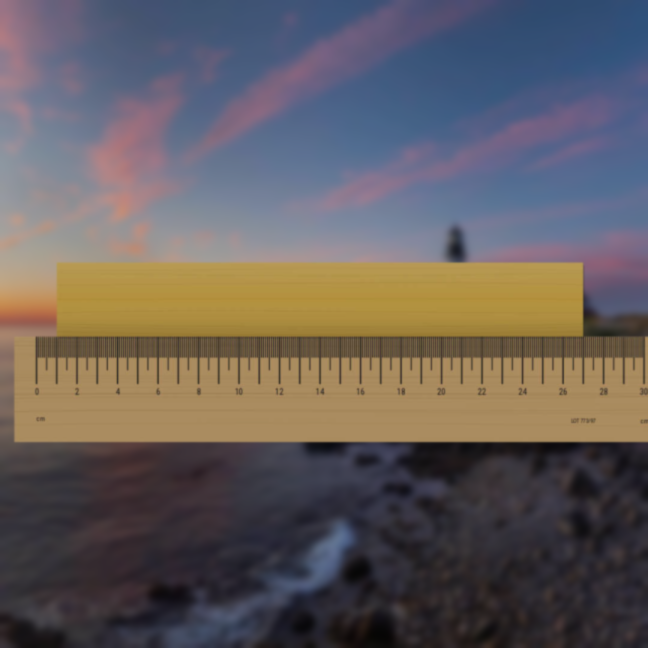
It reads 26 cm
